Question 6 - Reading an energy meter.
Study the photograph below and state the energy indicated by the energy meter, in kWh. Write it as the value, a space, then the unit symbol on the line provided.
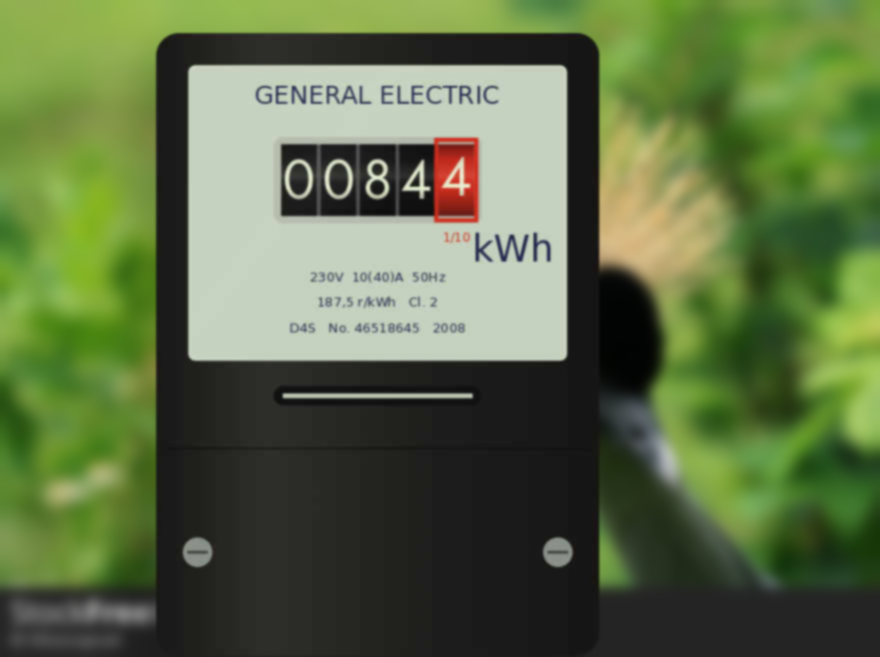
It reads 84.4 kWh
